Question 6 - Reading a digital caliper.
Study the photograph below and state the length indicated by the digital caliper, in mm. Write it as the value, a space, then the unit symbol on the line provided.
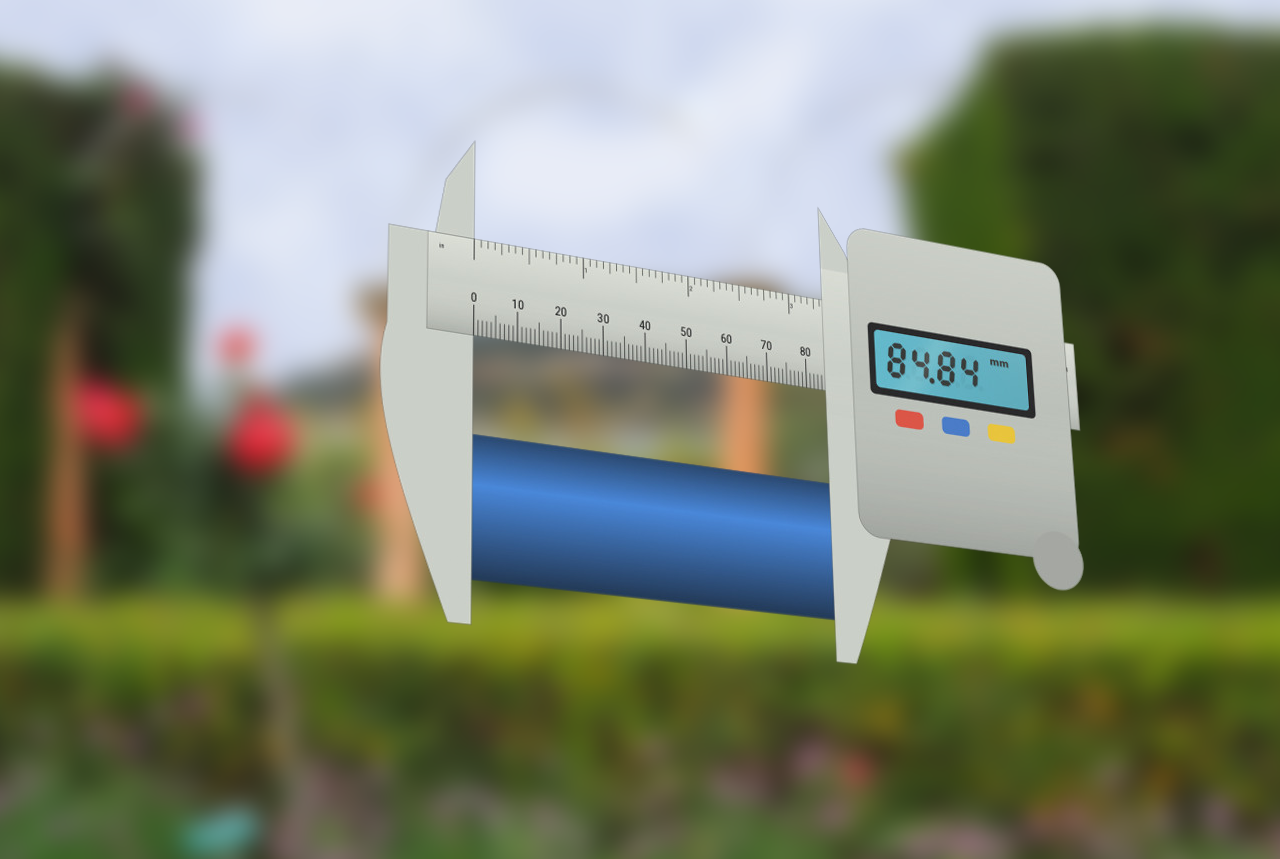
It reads 84.84 mm
